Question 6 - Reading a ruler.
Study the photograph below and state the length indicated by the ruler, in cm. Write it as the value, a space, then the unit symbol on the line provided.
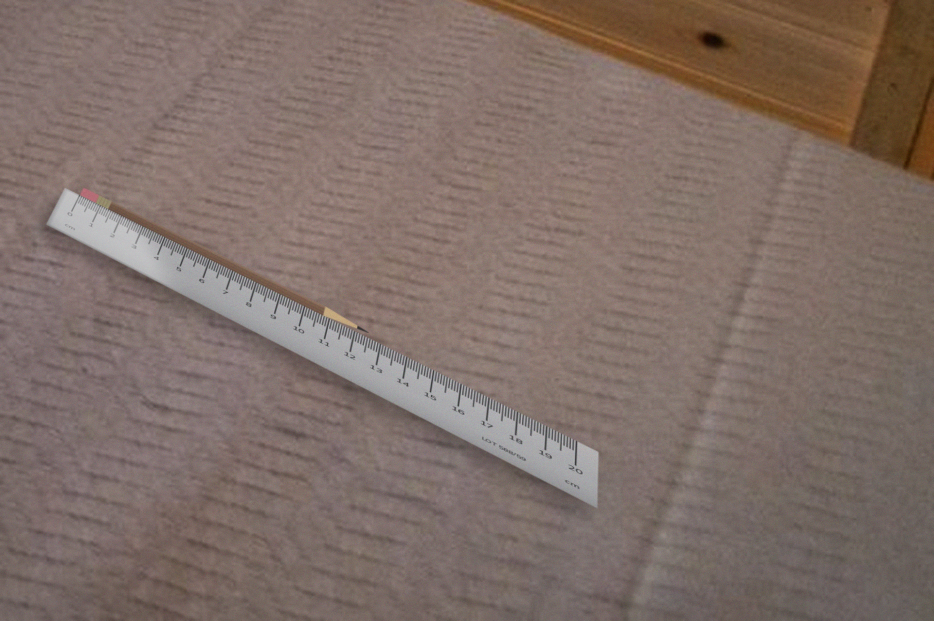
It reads 12.5 cm
